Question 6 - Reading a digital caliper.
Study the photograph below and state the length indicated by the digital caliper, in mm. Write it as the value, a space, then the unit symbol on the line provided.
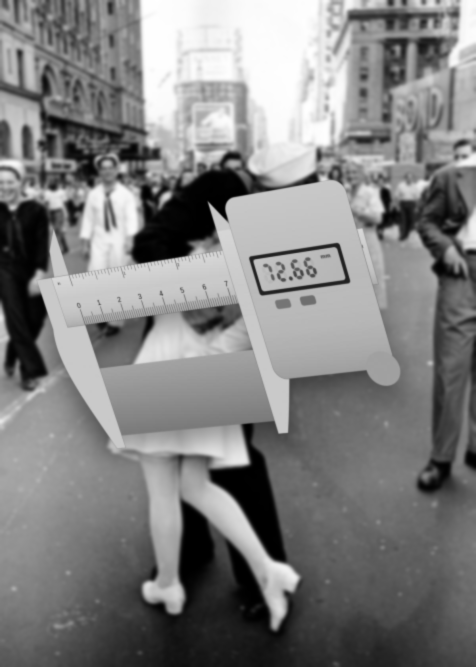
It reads 72.66 mm
